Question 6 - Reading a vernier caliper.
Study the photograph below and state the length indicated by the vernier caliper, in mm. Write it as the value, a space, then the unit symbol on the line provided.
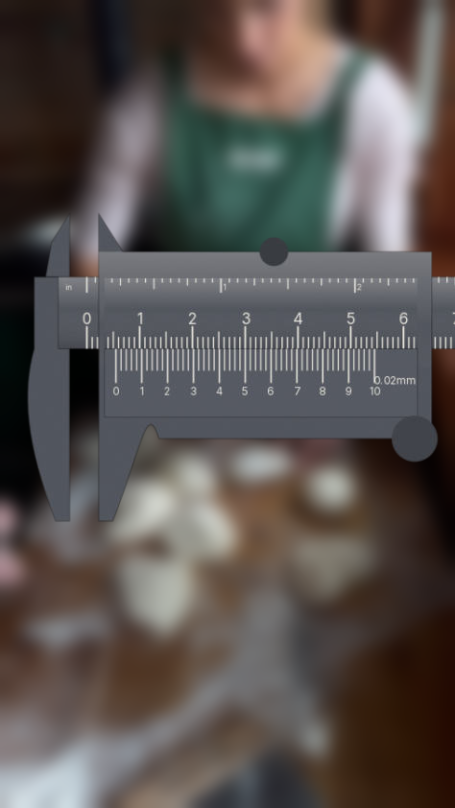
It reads 5.5 mm
